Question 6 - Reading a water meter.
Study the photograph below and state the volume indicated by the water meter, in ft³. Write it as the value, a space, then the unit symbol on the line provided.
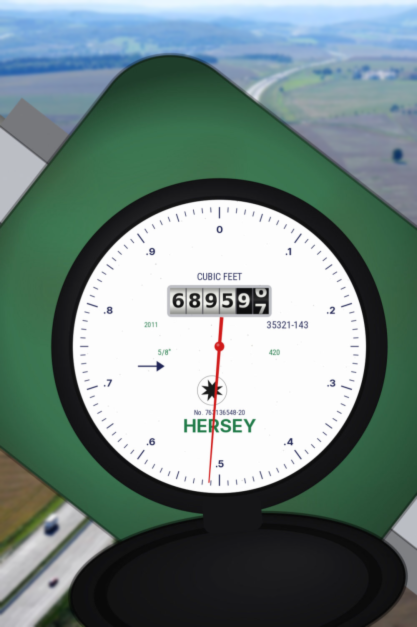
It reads 689596.51 ft³
